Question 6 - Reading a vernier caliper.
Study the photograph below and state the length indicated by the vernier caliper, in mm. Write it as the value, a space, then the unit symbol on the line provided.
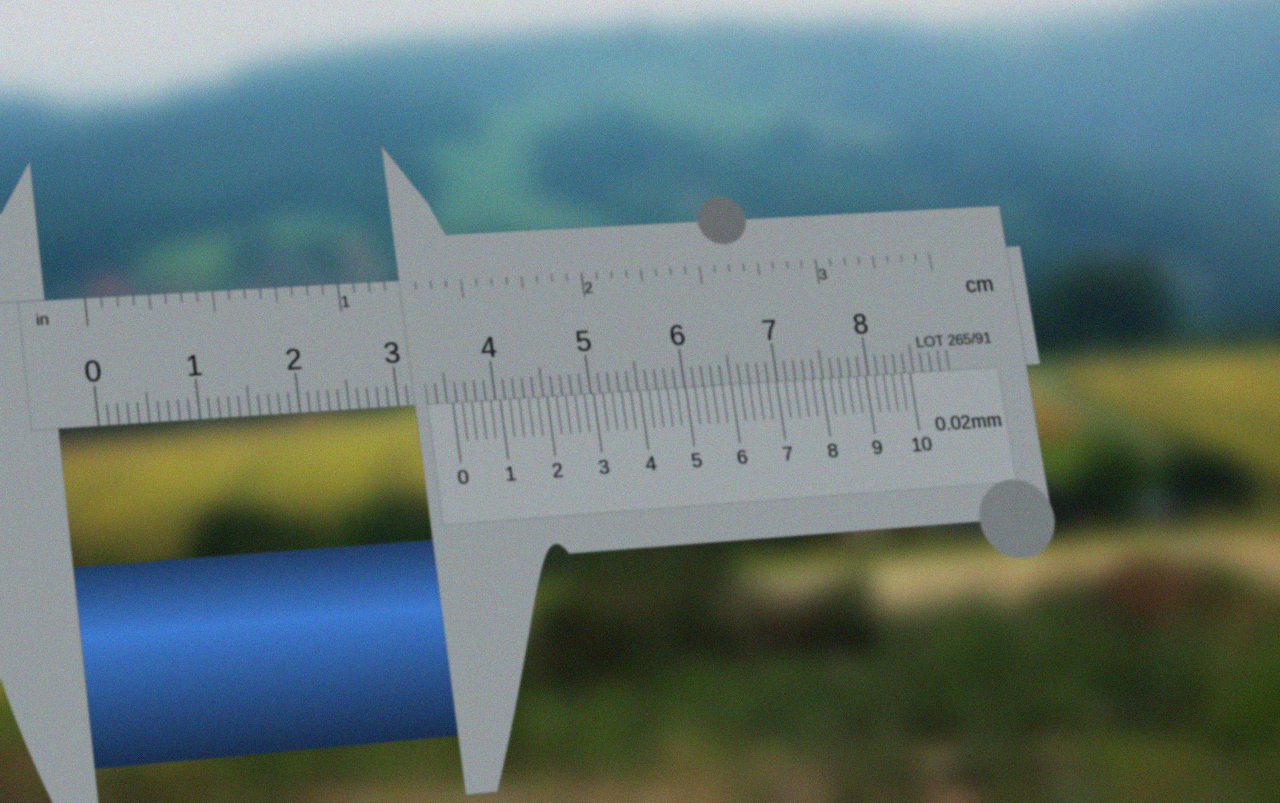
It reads 35.6 mm
